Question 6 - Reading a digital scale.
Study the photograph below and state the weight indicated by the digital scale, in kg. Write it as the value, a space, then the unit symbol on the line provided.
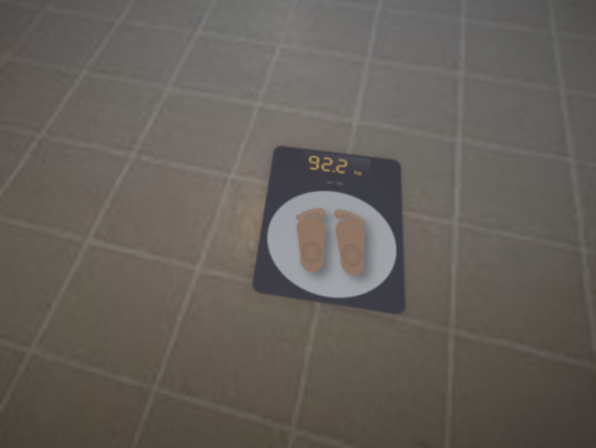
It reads 92.2 kg
